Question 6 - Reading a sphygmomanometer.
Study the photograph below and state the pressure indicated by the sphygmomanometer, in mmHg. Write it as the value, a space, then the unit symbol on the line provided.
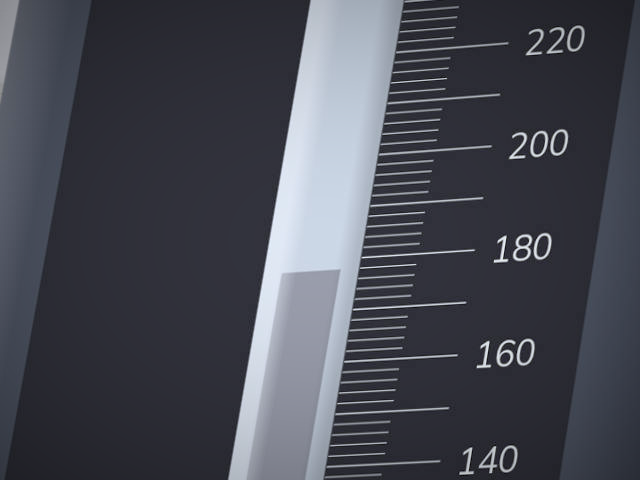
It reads 178 mmHg
